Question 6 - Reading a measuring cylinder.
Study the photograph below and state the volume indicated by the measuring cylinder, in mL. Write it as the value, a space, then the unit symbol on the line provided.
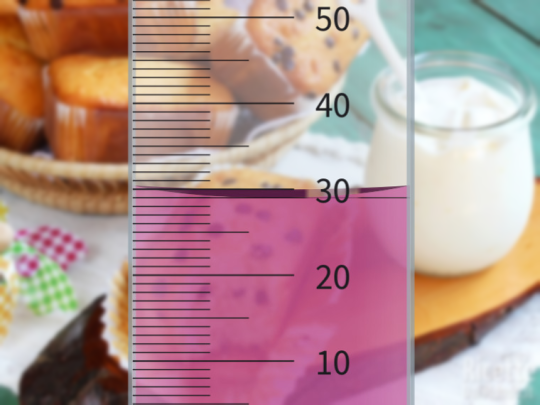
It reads 29 mL
